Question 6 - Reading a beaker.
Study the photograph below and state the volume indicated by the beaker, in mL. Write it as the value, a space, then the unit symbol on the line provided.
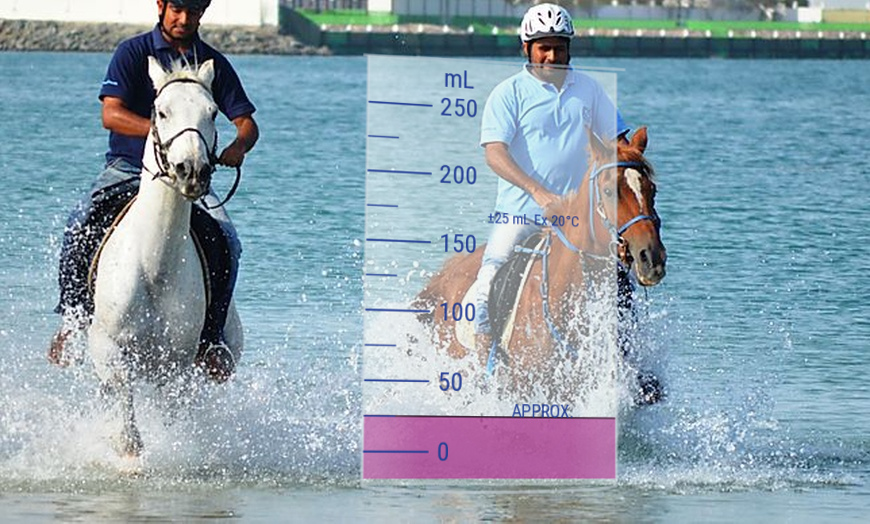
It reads 25 mL
